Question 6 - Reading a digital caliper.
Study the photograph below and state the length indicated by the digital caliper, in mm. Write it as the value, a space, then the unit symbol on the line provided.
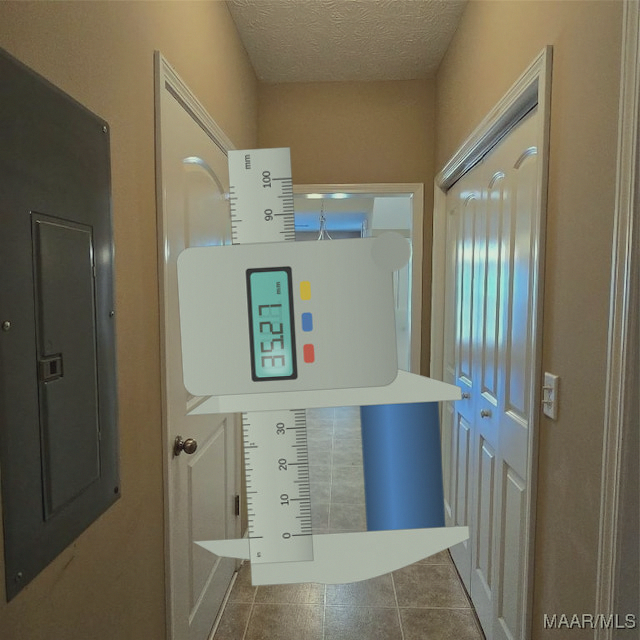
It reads 35.27 mm
